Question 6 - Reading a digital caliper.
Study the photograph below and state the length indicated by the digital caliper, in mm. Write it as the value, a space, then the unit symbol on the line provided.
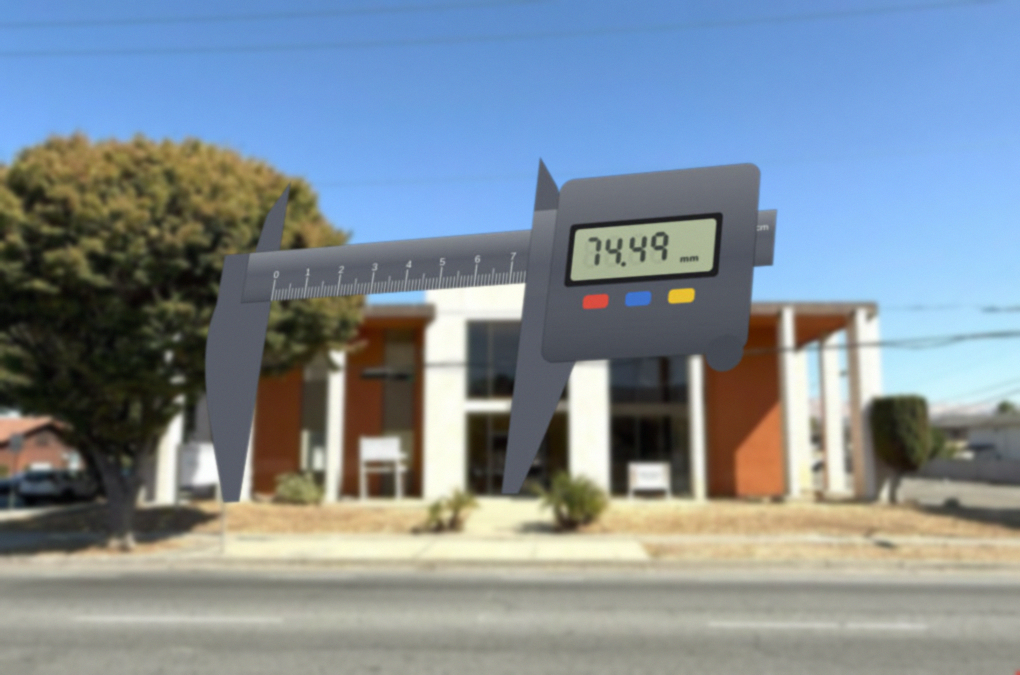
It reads 74.49 mm
